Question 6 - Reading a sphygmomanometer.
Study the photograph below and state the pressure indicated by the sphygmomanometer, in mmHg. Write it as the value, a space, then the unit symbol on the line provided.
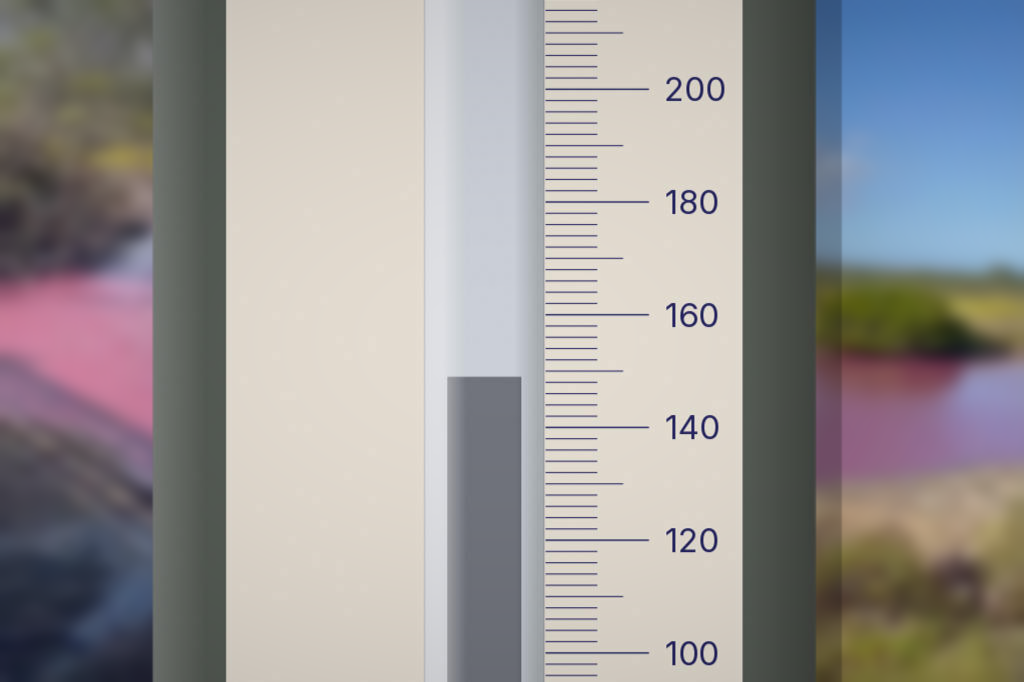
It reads 149 mmHg
